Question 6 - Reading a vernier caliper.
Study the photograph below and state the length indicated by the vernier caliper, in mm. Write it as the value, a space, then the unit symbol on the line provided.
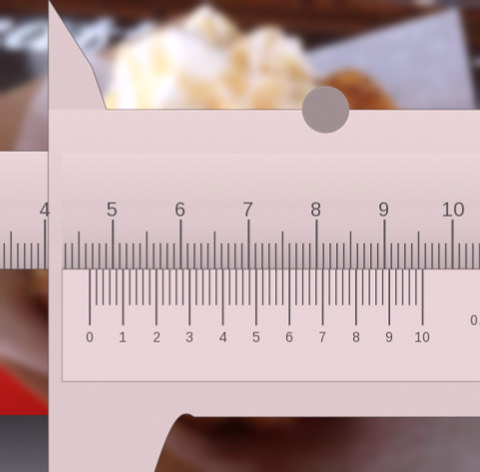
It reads 46.6 mm
